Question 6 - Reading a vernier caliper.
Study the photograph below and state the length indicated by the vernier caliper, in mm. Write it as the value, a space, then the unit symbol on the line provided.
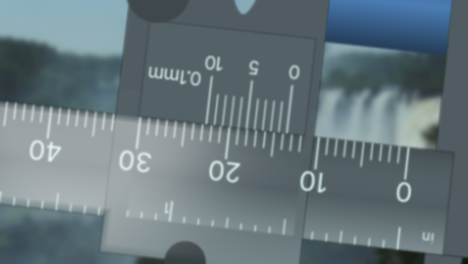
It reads 13.6 mm
